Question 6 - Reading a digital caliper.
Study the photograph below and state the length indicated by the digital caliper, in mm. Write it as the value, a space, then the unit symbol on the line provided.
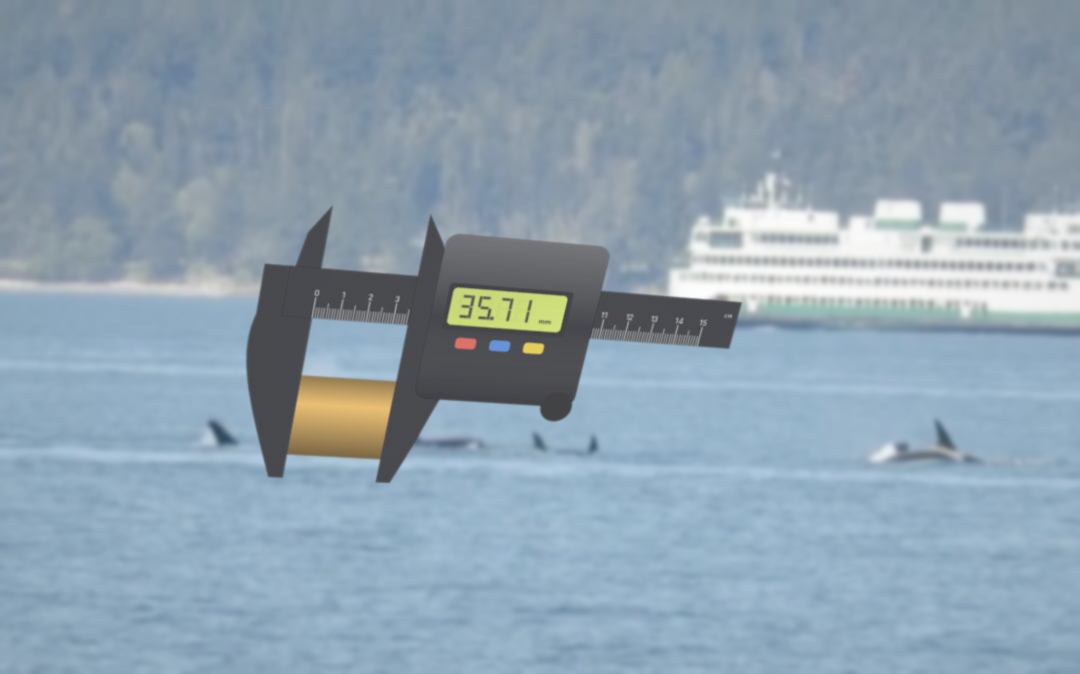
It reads 35.71 mm
